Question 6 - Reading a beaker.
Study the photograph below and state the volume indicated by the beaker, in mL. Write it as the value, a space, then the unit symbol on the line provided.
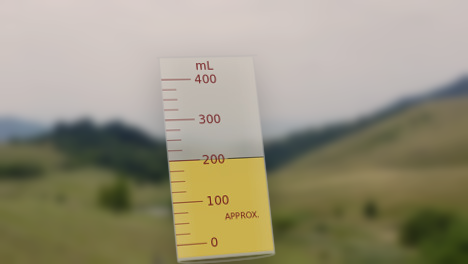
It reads 200 mL
